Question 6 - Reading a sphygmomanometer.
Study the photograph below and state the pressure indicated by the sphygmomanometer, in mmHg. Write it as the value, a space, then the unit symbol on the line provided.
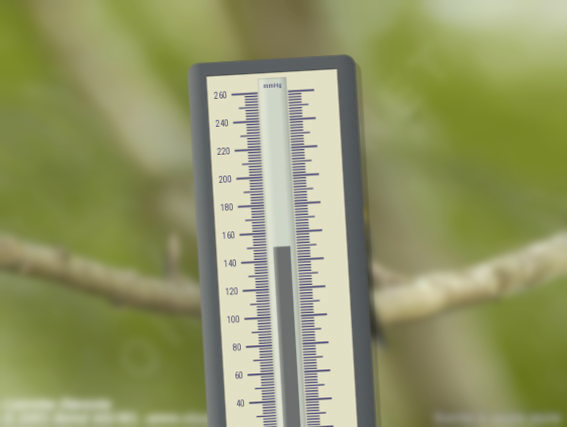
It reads 150 mmHg
